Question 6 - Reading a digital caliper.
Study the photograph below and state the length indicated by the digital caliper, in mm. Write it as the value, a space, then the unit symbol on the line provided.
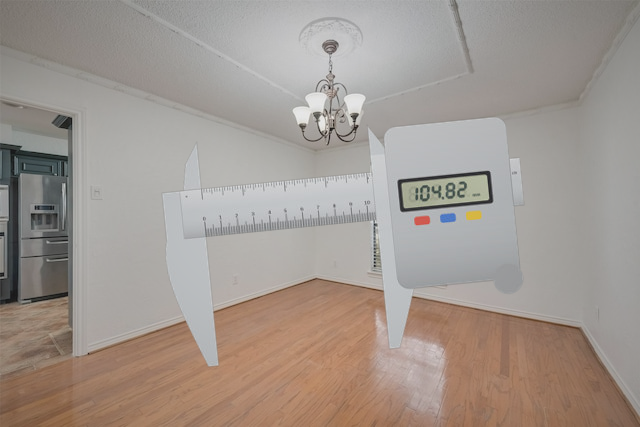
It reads 104.82 mm
